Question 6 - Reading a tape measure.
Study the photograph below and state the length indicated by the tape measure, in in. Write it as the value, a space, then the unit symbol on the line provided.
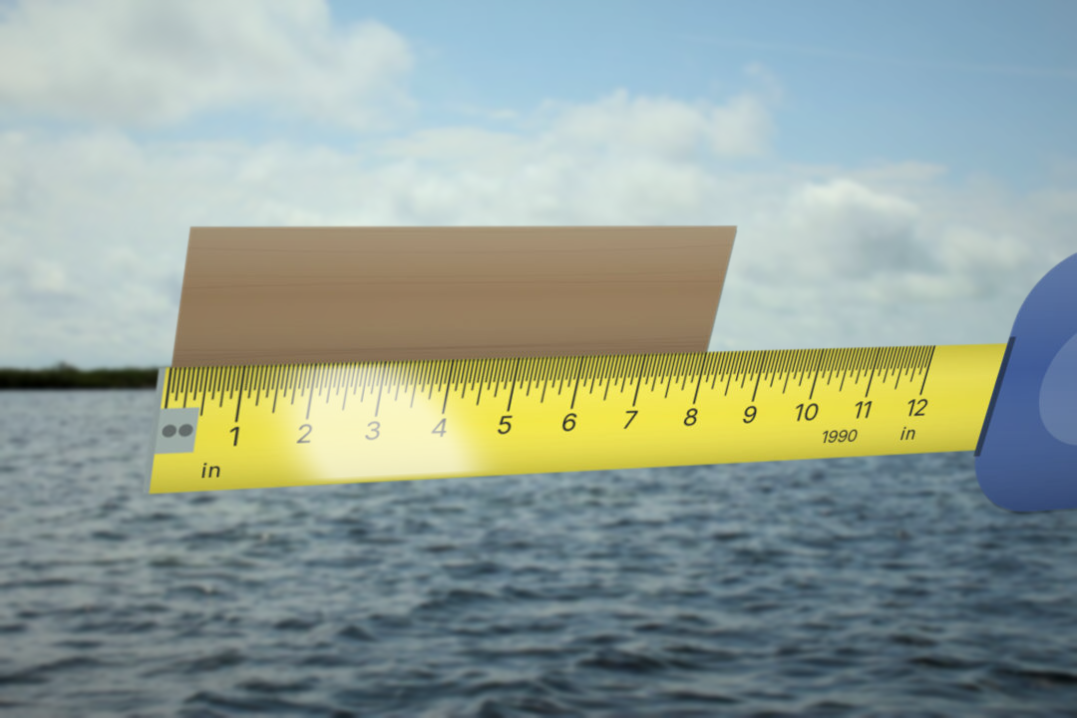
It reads 8 in
